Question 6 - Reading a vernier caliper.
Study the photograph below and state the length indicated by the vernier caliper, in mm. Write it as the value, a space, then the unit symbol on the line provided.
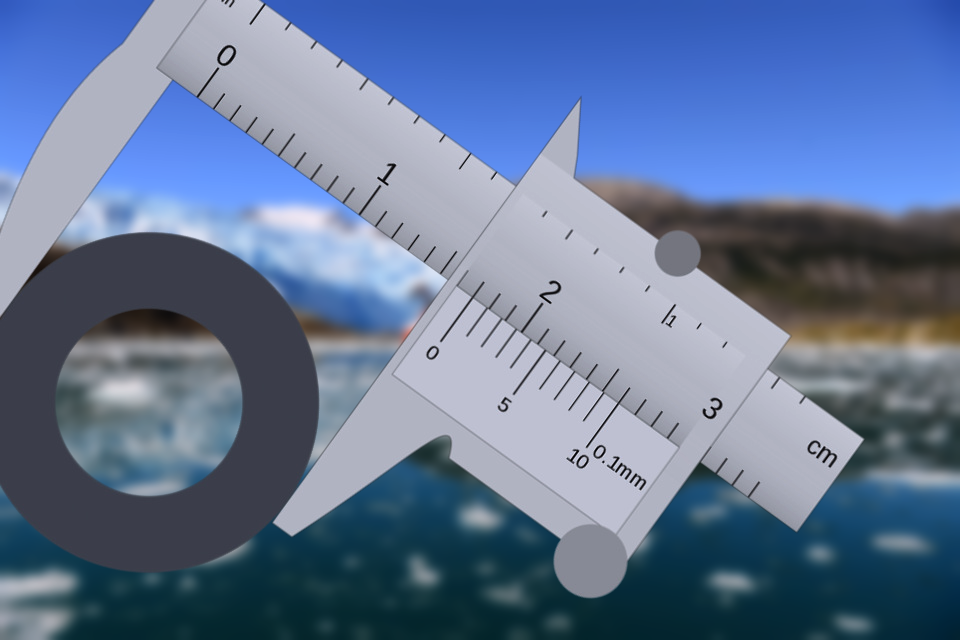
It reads 17.0 mm
